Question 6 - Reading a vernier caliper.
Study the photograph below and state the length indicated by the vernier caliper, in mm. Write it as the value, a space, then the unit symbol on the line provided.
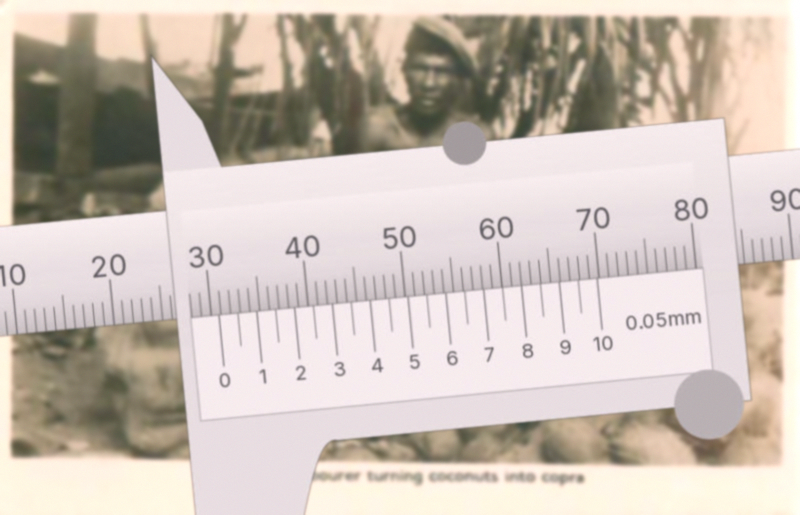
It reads 30.8 mm
